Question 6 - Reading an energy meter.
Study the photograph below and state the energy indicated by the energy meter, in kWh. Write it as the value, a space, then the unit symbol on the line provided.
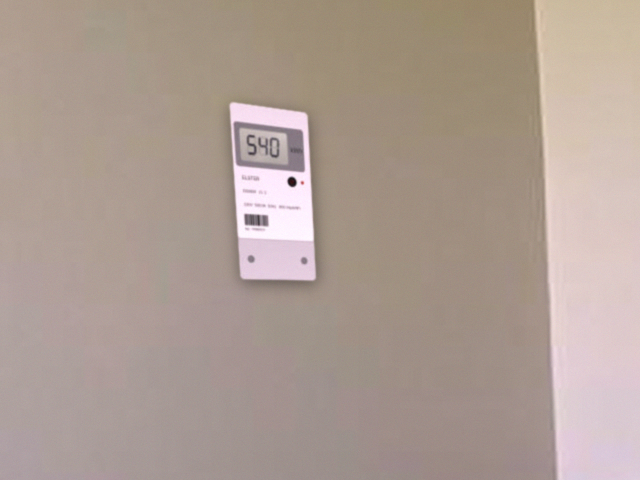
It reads 540 kWh
